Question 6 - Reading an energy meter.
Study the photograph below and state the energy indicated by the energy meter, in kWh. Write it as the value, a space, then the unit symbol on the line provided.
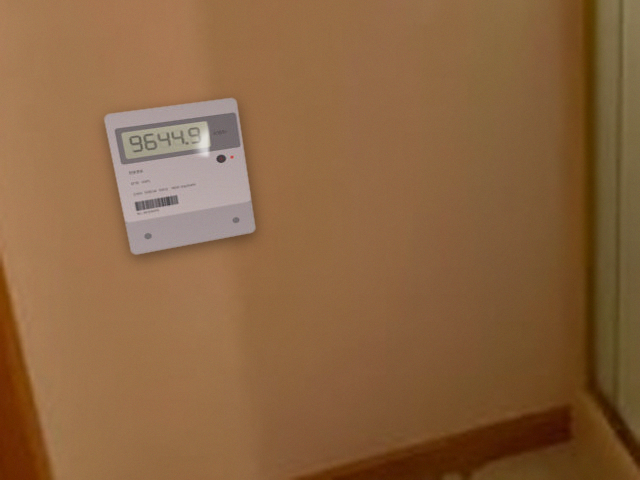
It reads 9644.9 kWh
